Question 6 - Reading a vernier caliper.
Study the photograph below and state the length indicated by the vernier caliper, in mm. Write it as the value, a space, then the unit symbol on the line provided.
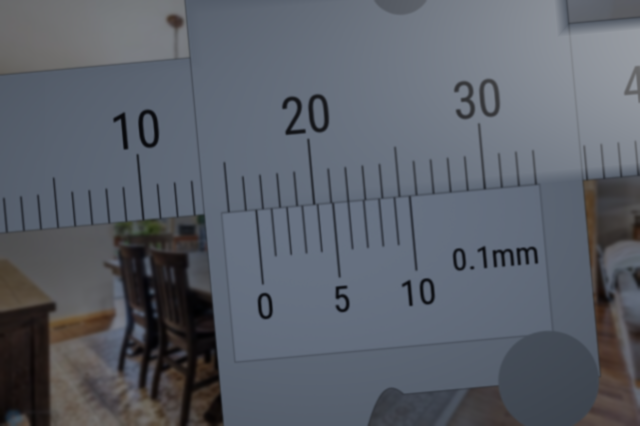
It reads 16.6 mm
